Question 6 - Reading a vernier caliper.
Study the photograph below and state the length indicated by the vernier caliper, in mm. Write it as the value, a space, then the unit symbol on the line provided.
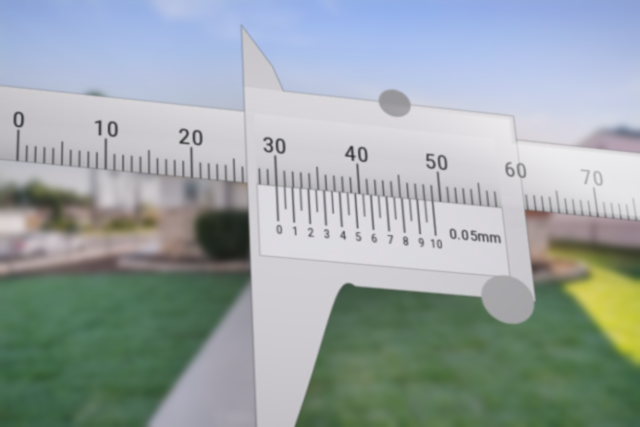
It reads 30.0 mm
